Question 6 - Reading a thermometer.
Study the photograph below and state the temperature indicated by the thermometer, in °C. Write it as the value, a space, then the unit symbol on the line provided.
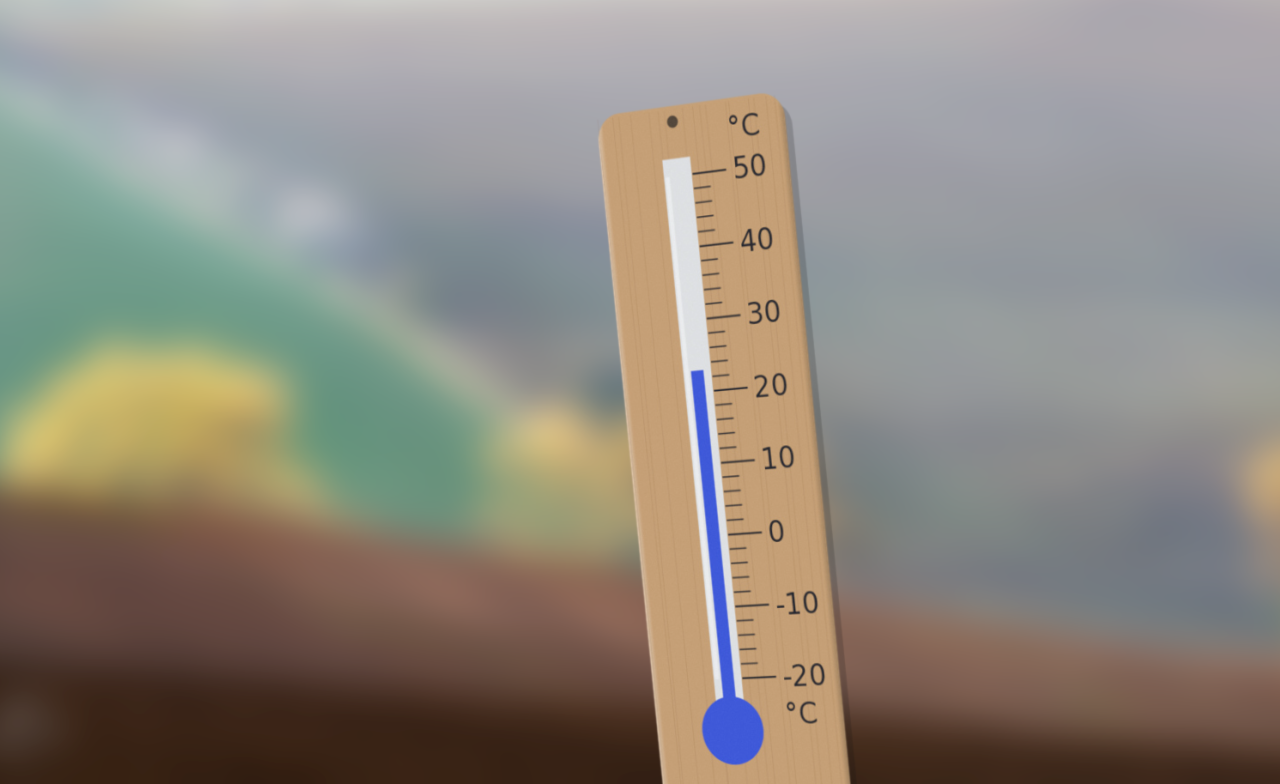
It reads 23 °C
